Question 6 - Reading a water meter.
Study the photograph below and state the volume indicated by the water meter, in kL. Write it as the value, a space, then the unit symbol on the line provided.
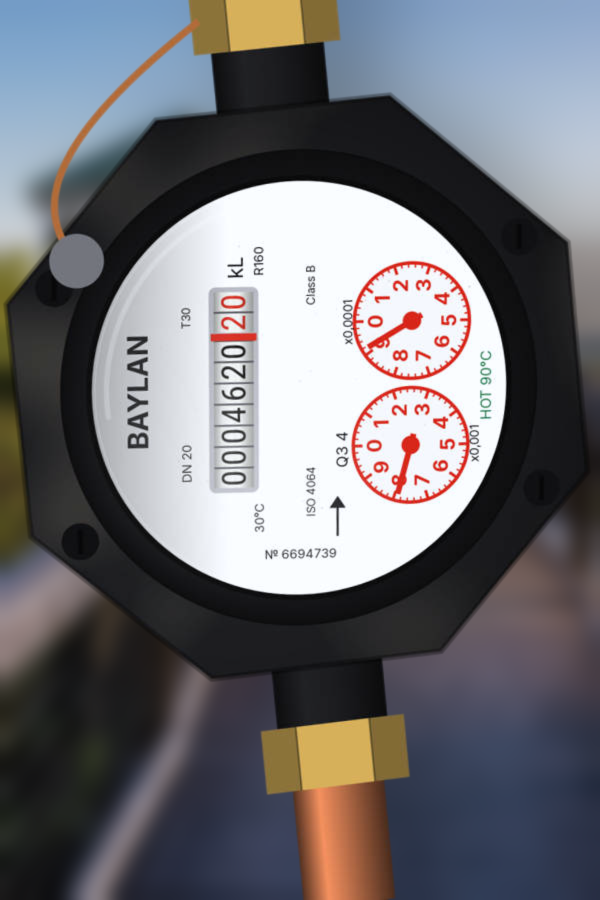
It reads 4620.2079 kL
